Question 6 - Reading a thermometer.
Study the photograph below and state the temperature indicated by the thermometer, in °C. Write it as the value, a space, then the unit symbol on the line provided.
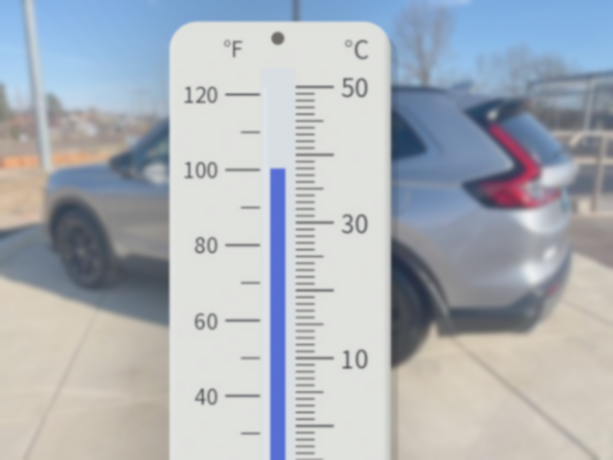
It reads 38 °C
